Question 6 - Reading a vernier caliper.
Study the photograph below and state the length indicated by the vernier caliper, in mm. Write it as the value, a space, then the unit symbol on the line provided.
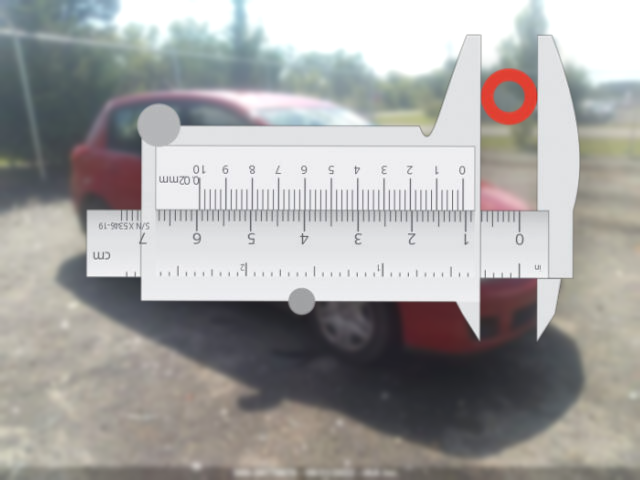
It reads 10.5 mm
